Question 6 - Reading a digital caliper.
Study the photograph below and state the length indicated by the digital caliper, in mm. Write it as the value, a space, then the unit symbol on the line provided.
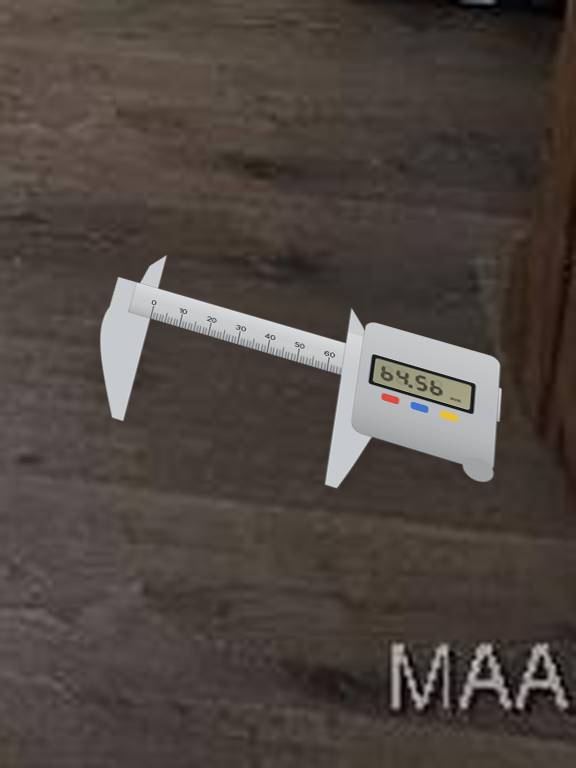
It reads 64.56 mm
